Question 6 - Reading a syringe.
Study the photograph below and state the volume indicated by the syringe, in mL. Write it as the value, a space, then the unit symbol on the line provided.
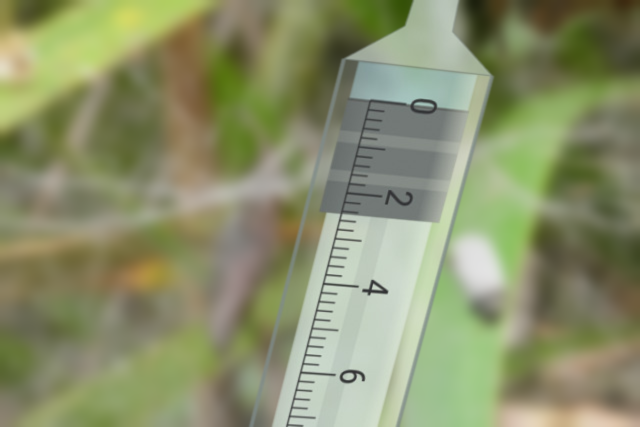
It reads 0 mL
